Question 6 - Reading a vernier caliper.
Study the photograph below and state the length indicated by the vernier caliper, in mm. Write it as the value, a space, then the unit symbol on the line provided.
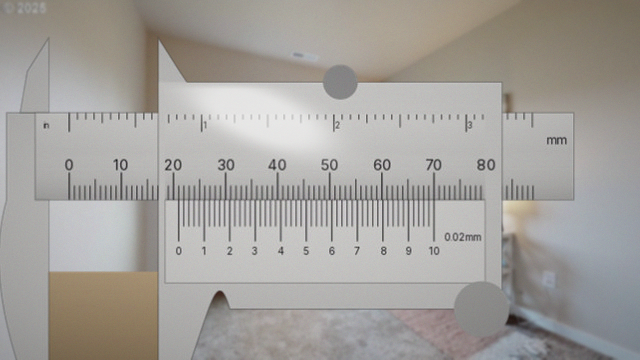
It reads 21.0 mm
